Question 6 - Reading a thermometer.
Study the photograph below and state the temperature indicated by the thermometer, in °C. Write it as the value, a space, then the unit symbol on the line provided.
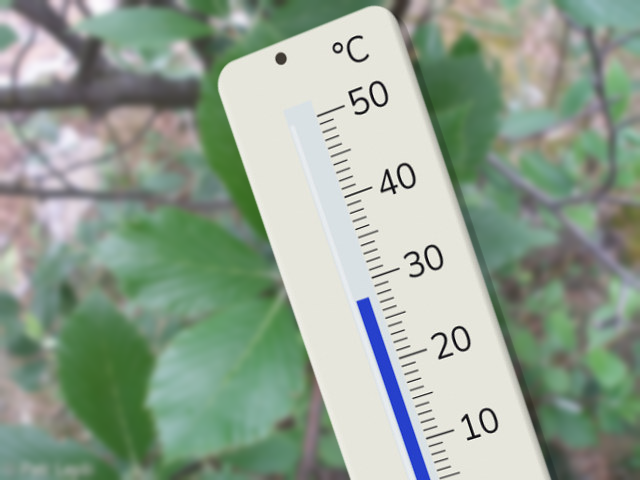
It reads 28 °C
